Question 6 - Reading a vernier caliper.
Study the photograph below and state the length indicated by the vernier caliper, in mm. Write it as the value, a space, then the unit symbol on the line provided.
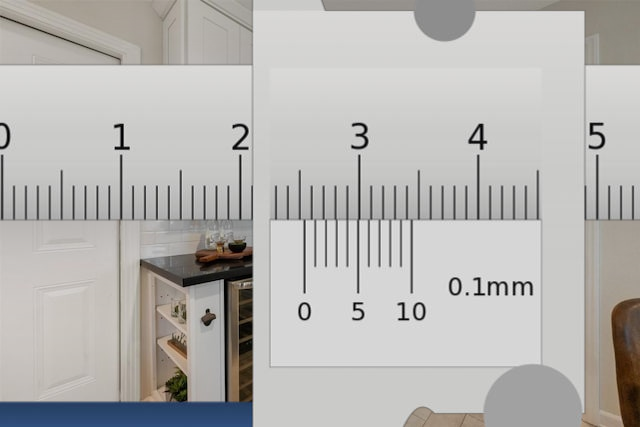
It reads 25.4 mm
